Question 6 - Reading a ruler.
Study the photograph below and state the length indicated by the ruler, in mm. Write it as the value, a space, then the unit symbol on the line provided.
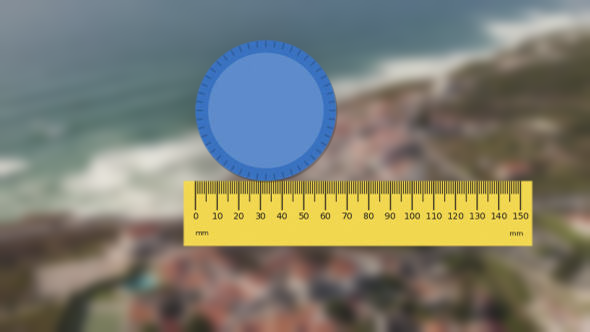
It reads 65 mm
